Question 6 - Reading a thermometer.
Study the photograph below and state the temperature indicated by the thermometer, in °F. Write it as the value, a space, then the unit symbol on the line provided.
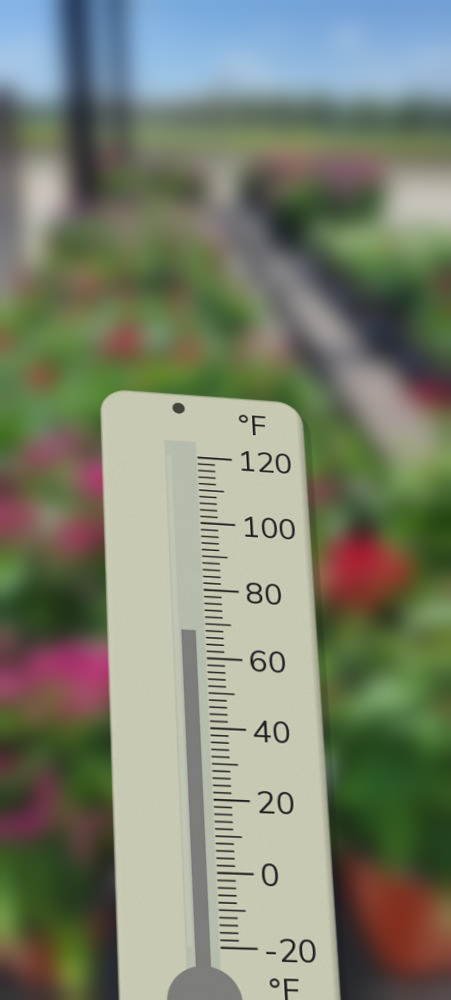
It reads 68 °F
